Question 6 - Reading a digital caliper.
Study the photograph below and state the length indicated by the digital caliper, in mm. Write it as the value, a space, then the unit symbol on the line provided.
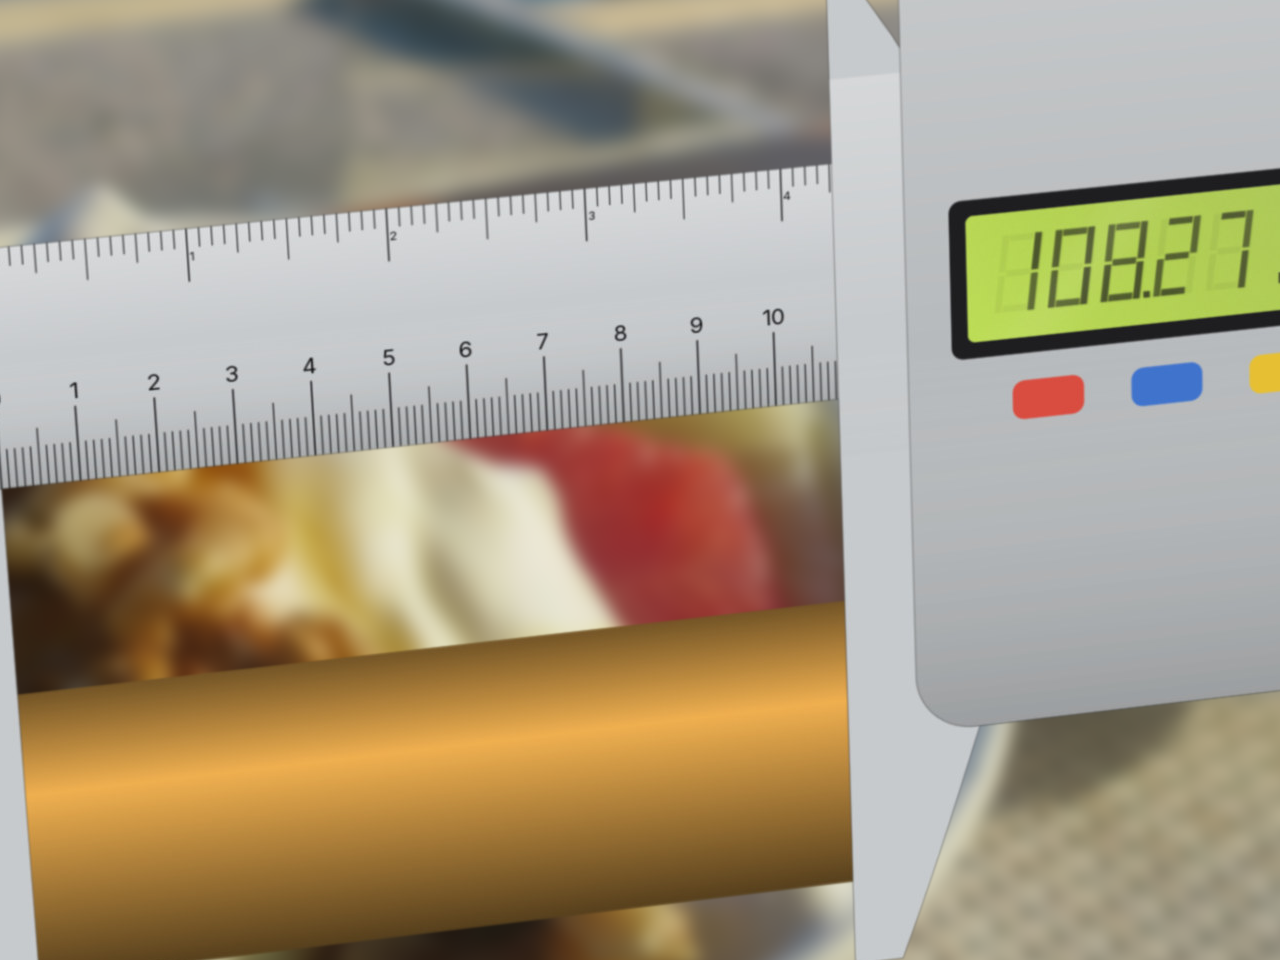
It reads 108.27 mm
